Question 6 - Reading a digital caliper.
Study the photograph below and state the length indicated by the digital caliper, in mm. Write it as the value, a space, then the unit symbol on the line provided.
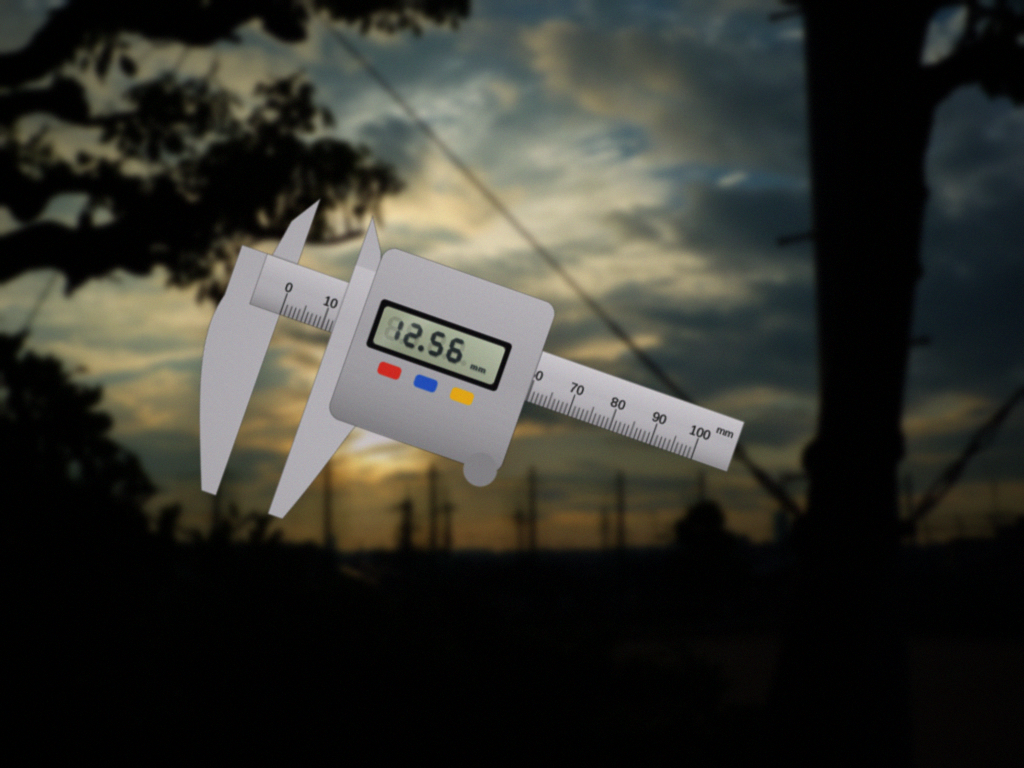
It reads 12.56 mm
